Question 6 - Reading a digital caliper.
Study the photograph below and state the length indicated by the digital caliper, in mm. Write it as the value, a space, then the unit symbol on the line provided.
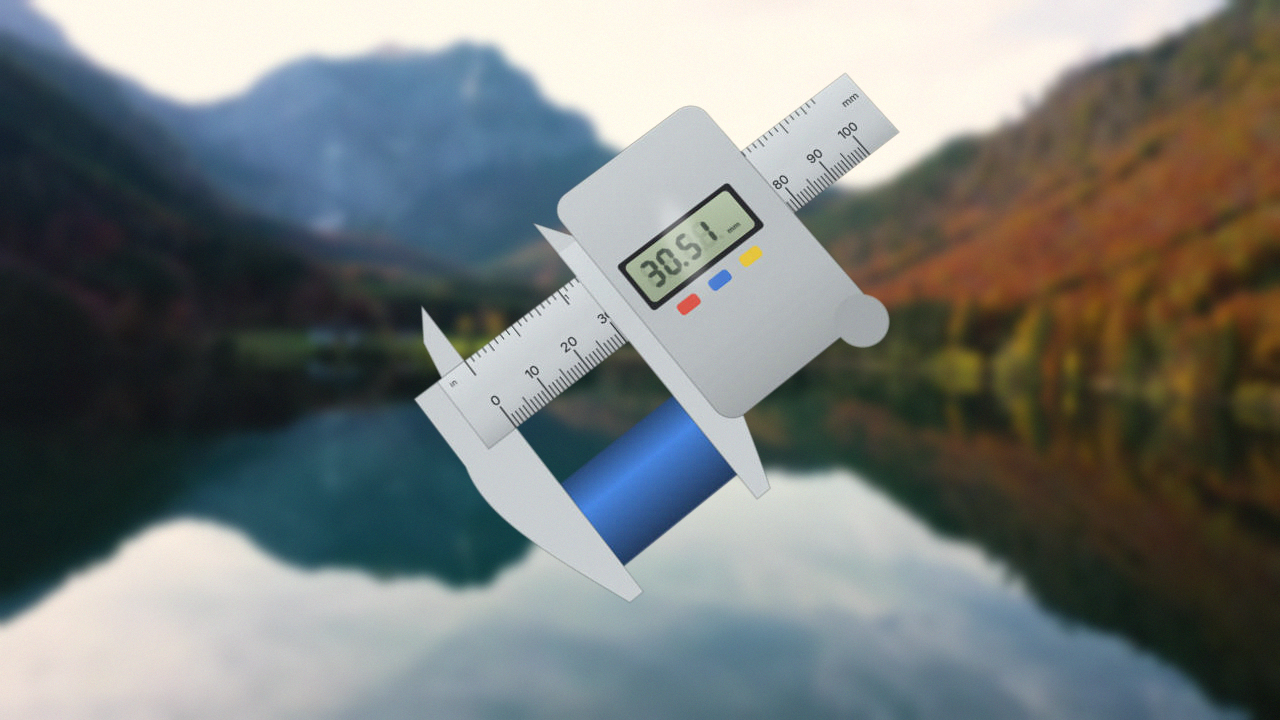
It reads 30.51 mm
